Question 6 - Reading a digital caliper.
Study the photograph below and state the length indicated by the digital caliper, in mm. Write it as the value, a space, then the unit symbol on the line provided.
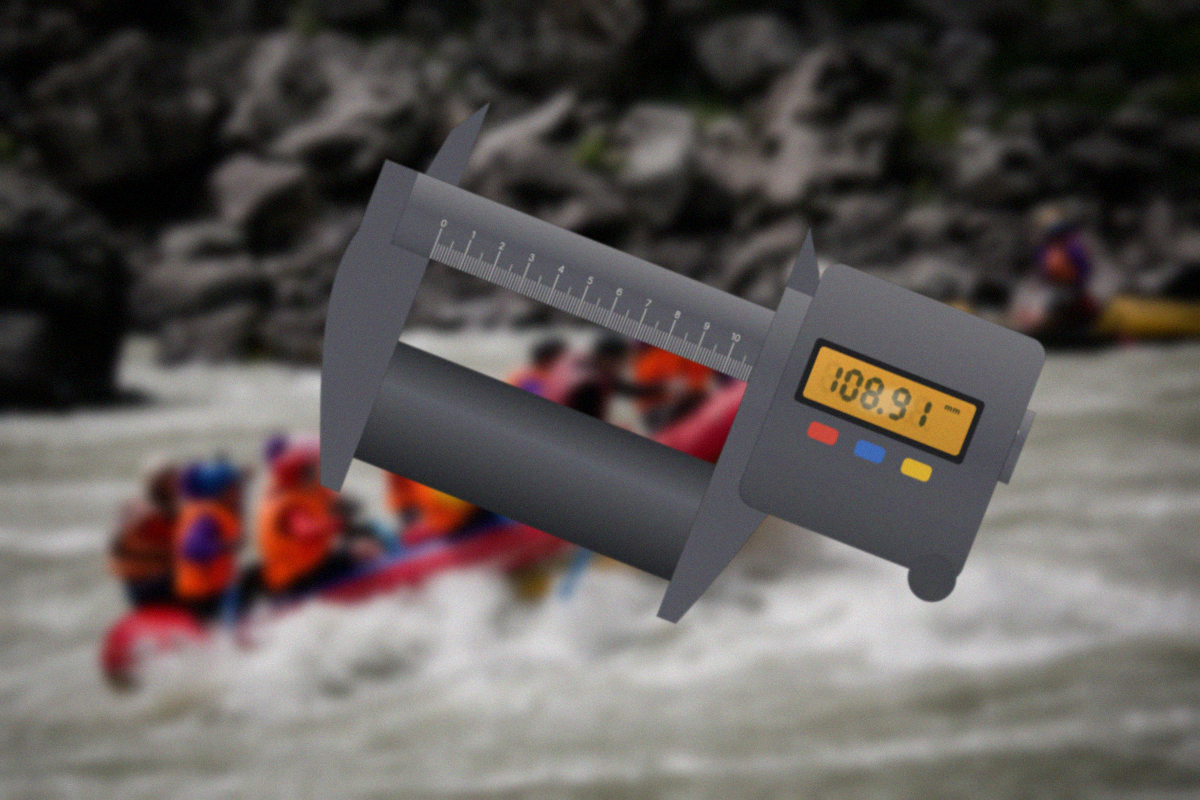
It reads 108.91 mm
